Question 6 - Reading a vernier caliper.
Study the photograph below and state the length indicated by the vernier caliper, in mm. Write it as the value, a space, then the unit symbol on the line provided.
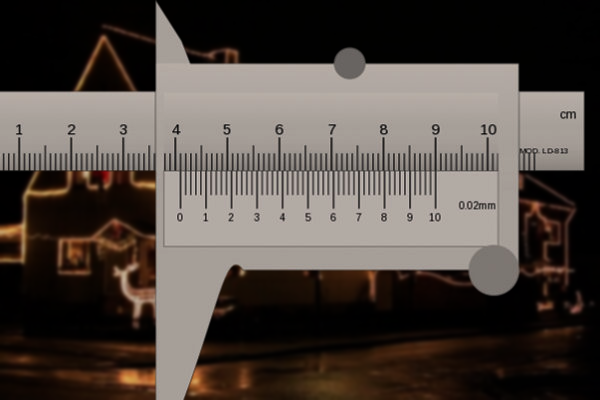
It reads 41.0 mm
